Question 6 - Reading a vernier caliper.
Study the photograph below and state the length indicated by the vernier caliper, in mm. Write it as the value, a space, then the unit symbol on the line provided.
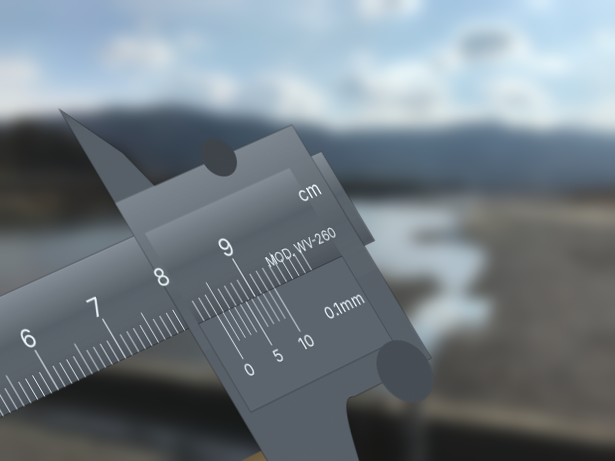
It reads 84.0 mm
